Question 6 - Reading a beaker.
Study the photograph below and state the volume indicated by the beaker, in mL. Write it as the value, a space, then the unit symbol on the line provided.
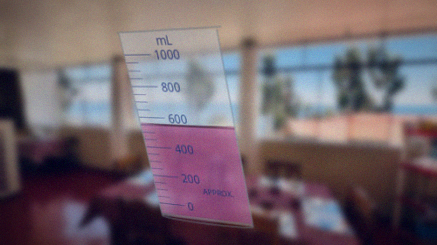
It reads 550 mL
